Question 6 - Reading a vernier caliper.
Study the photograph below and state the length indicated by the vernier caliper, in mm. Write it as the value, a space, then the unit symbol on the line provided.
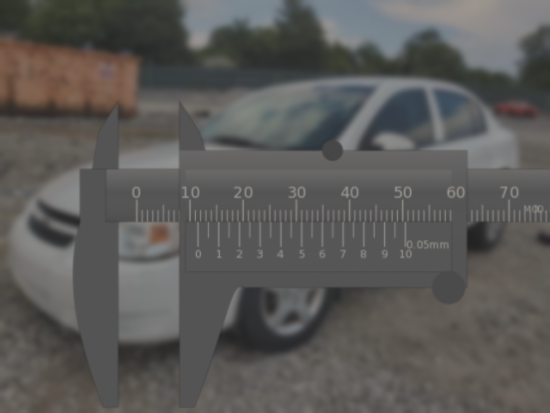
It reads 11.5 mm
